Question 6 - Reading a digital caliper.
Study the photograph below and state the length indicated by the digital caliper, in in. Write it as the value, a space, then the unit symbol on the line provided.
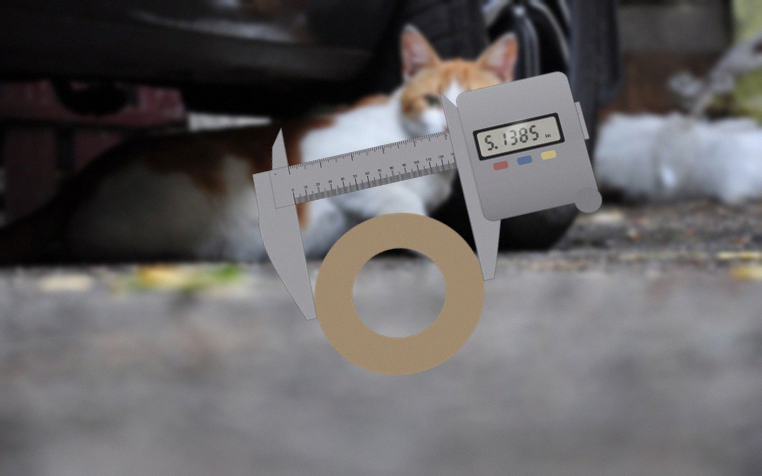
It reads 5.1385 in
